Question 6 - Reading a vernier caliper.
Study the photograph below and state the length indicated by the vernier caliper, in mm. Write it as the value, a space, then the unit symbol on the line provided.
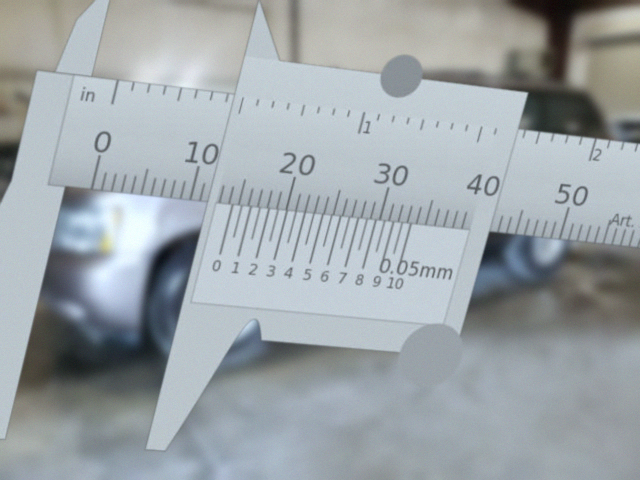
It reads 14.4 mm
